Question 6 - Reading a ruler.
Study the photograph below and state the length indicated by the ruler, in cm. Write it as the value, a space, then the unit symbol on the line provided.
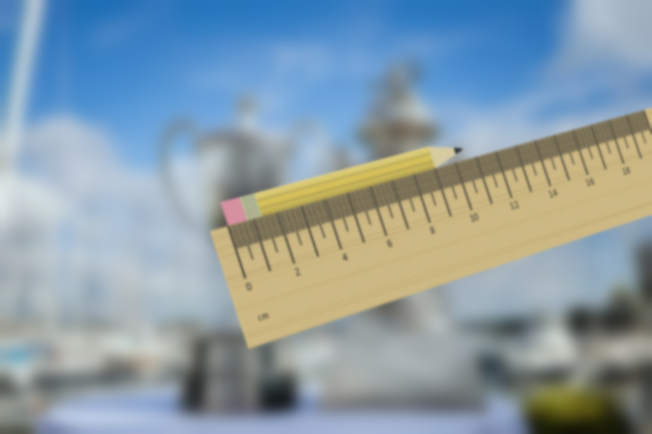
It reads 10.5 cm
